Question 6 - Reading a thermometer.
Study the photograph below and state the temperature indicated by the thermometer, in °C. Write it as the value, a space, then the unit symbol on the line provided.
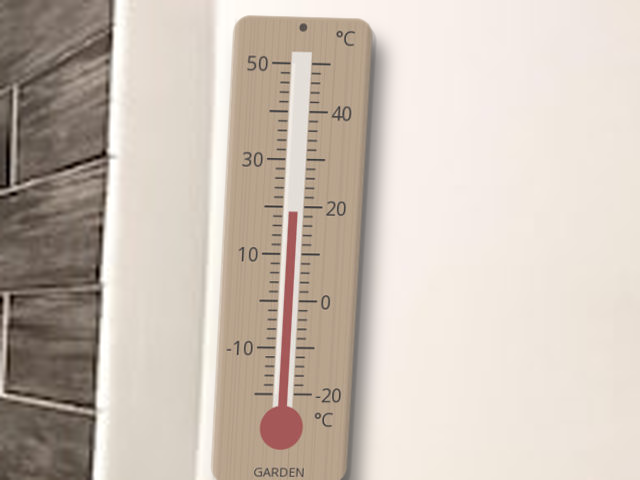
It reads 19 °C
